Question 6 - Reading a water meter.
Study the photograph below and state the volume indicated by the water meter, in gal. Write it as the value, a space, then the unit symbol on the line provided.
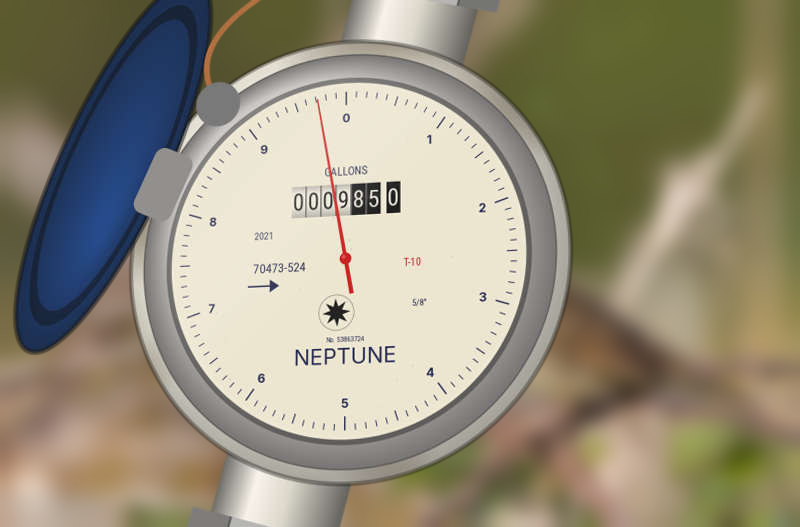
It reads 9849.7 gal
